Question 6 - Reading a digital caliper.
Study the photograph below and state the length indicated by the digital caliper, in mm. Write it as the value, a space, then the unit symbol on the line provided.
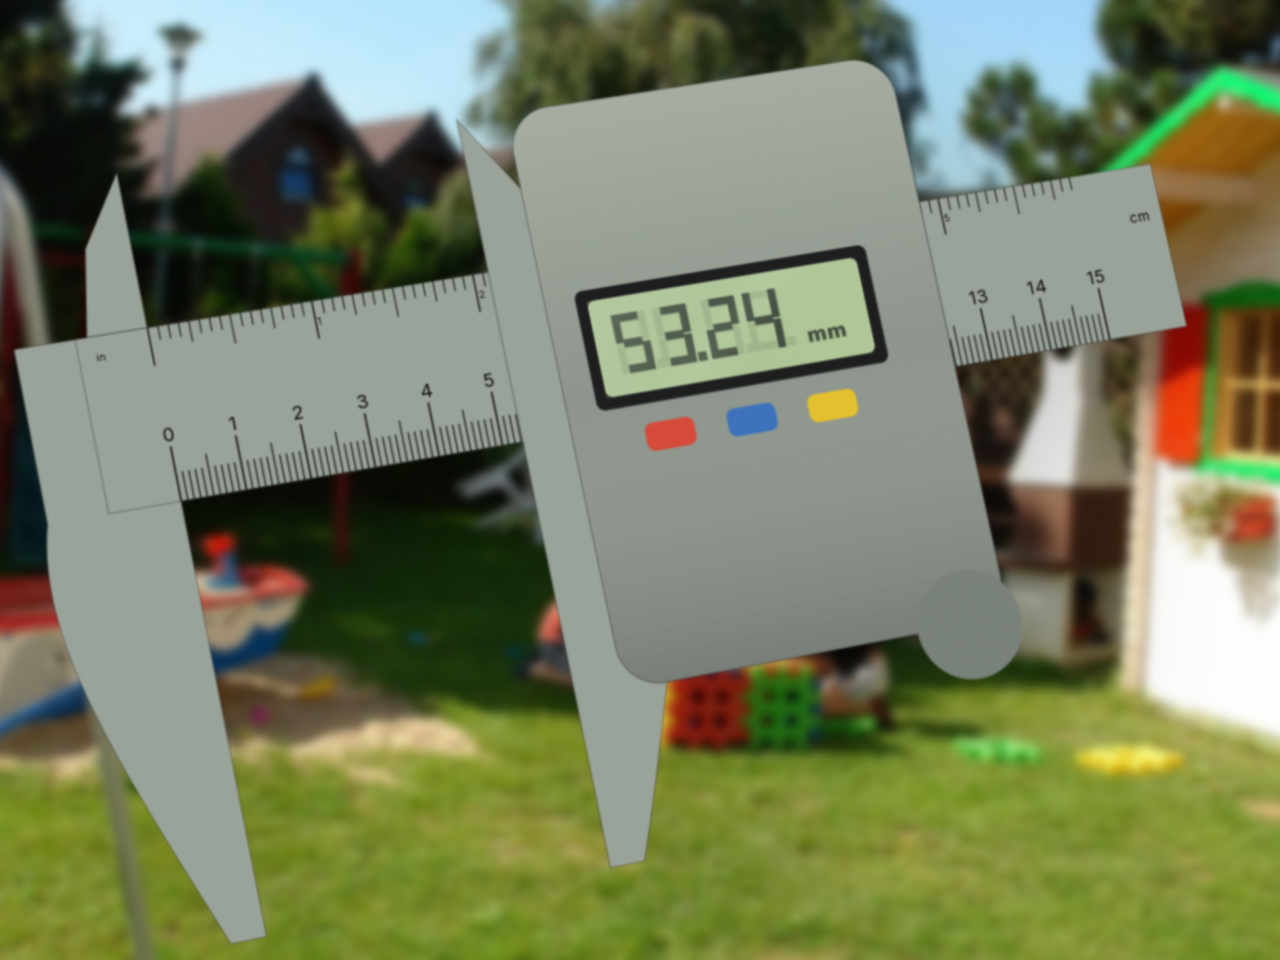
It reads 53.24 mm
